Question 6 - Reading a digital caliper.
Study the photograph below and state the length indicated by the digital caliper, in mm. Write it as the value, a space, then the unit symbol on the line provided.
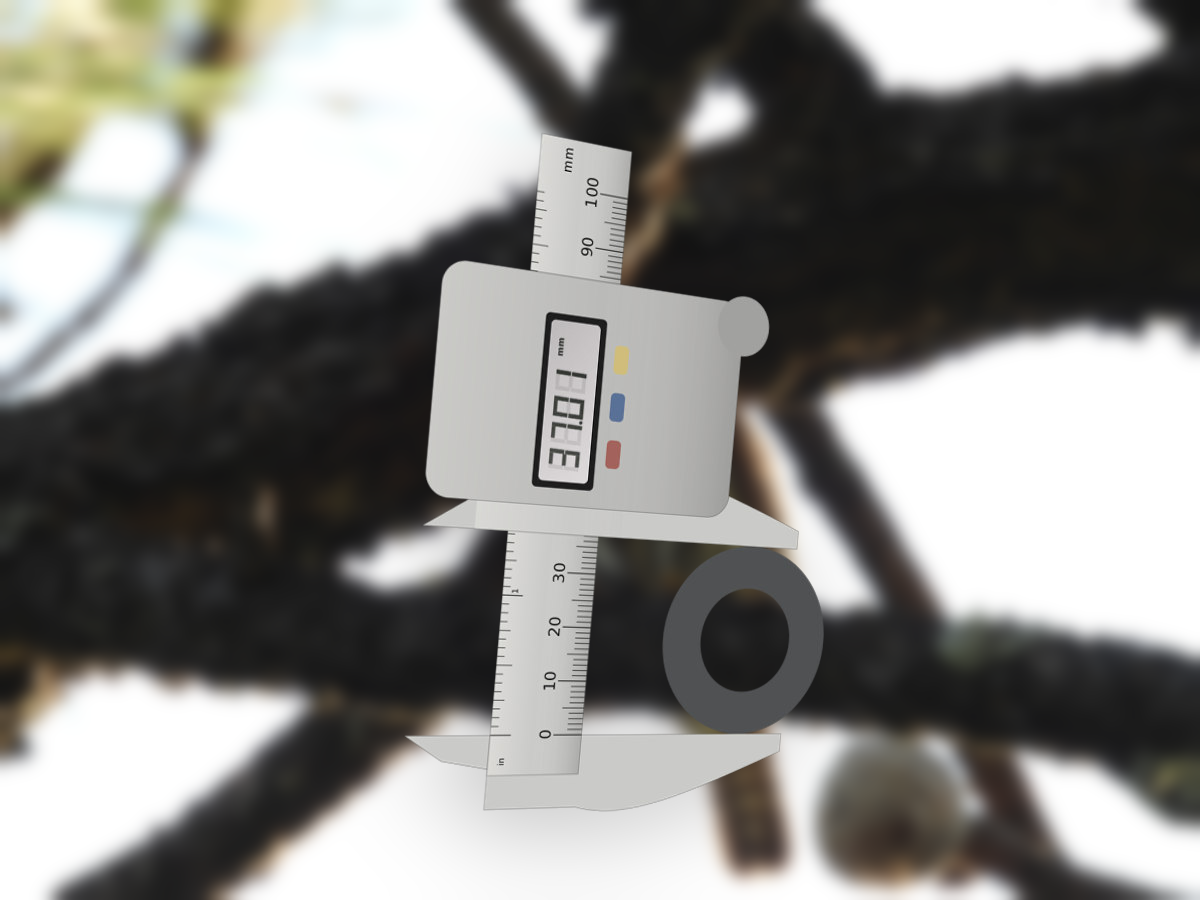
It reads 37.01 mm
